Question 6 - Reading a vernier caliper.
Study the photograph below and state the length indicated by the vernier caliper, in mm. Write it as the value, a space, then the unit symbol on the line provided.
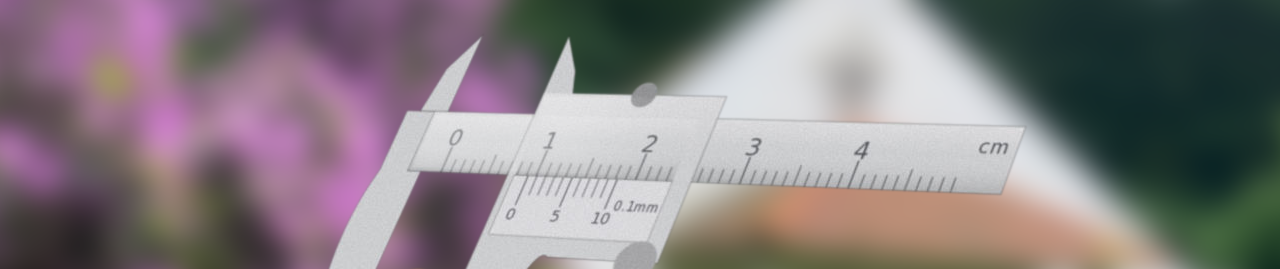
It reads 9.2 mm
